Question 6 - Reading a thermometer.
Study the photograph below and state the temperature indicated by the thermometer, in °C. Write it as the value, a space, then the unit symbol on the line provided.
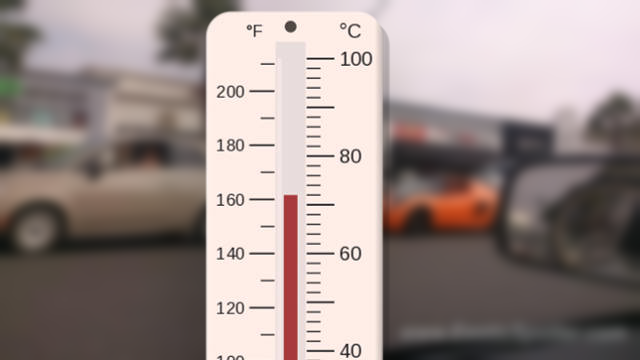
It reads 72 °C
